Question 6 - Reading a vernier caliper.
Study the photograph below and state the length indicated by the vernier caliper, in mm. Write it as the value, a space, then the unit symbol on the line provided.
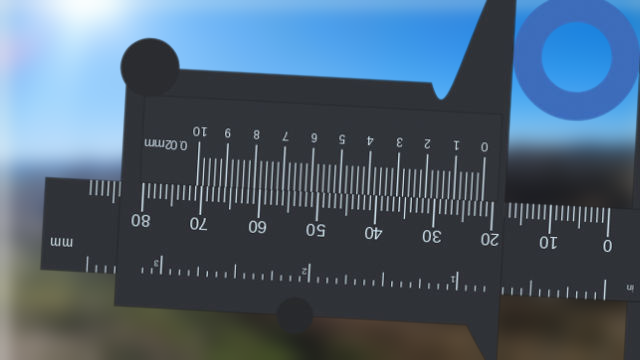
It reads 21.8 mm
